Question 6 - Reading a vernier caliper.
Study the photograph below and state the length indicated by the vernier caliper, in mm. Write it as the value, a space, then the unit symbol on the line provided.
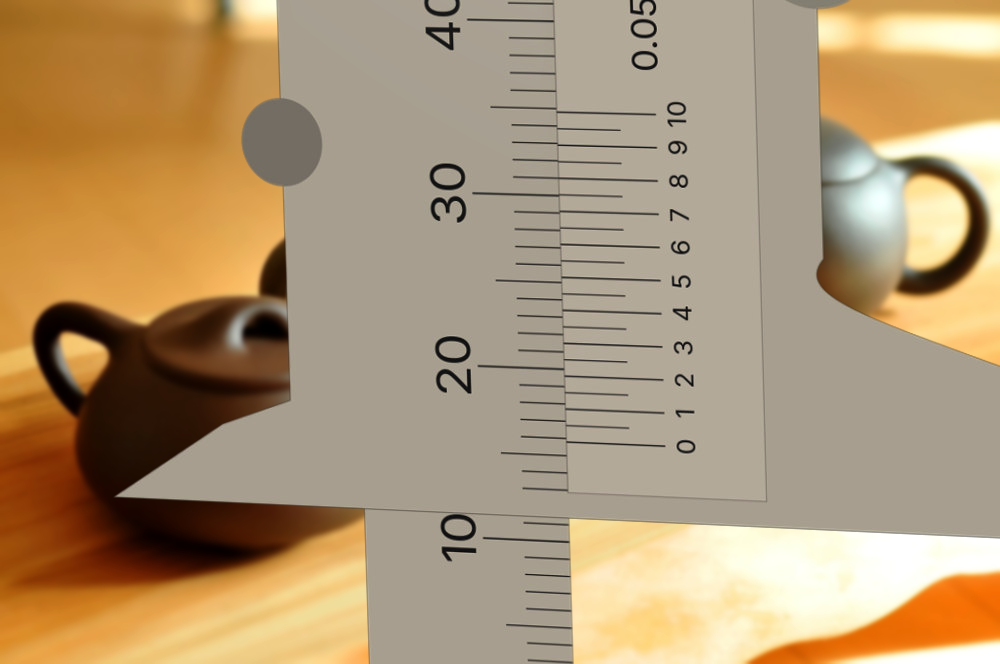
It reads 15.8 mm
